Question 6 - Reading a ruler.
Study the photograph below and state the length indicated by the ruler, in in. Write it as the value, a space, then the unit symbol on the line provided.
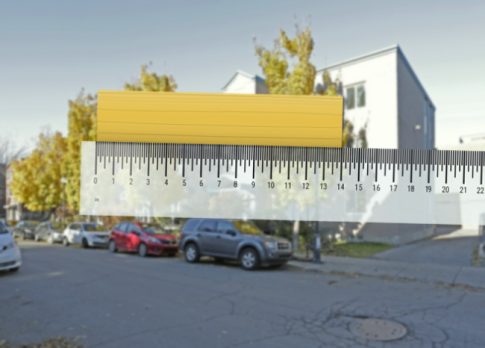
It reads 14 in
